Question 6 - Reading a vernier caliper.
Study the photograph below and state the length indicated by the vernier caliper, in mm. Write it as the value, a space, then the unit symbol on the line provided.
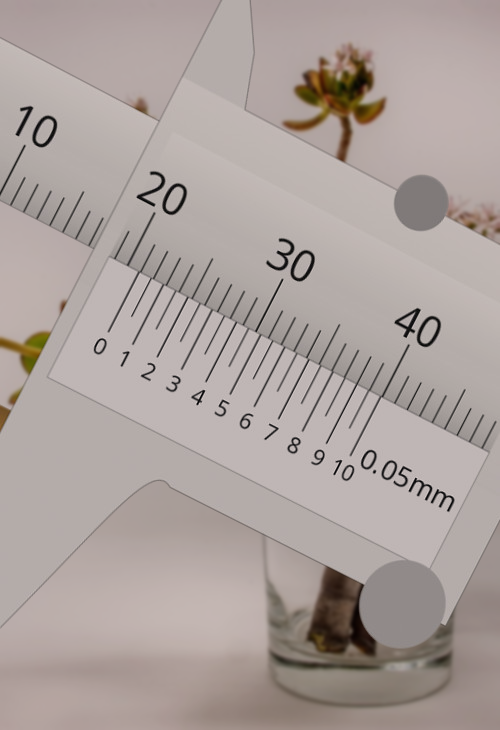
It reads 20.9 mm
